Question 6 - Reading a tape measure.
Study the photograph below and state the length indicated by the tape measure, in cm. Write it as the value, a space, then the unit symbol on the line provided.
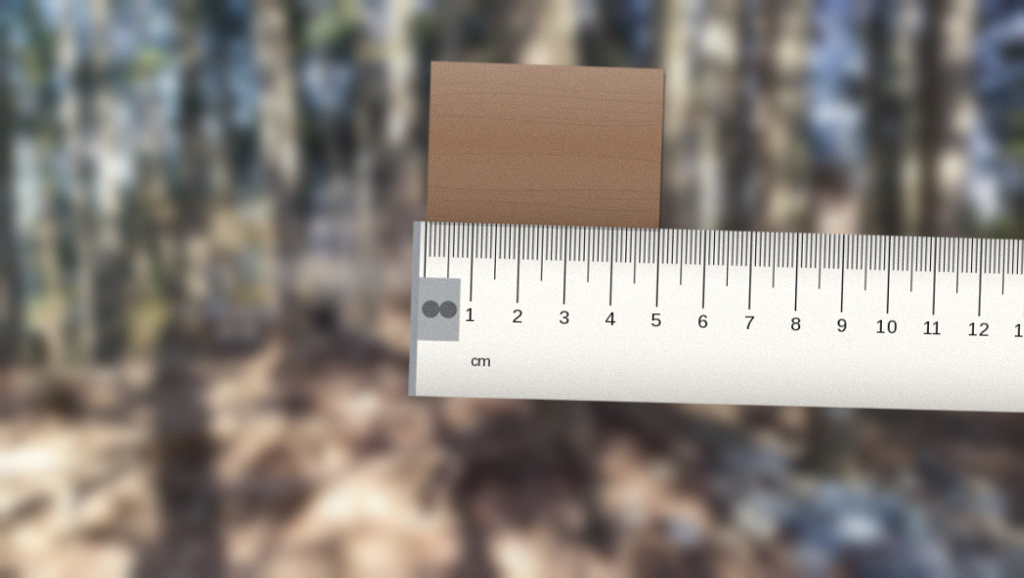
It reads 5 cm
